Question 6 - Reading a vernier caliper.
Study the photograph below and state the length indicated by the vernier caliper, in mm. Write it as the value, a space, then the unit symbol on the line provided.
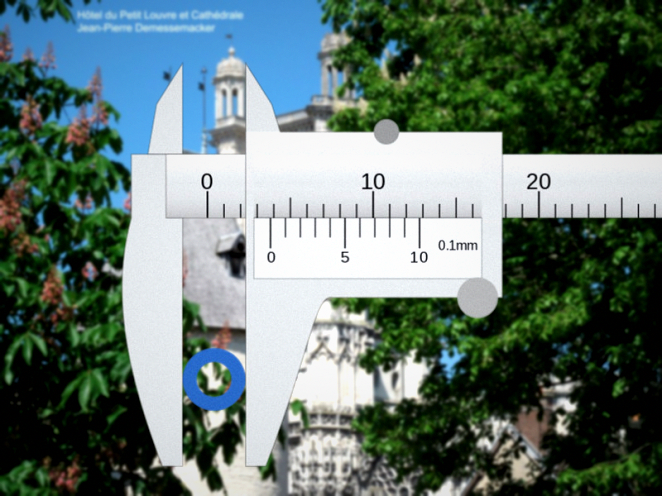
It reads 3.8 mm
